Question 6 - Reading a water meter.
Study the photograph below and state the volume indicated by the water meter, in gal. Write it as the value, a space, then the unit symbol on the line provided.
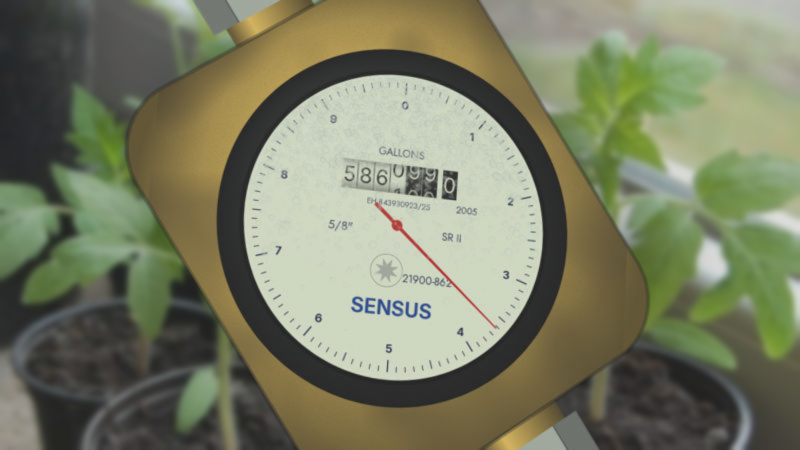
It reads 5860993.6 gal
